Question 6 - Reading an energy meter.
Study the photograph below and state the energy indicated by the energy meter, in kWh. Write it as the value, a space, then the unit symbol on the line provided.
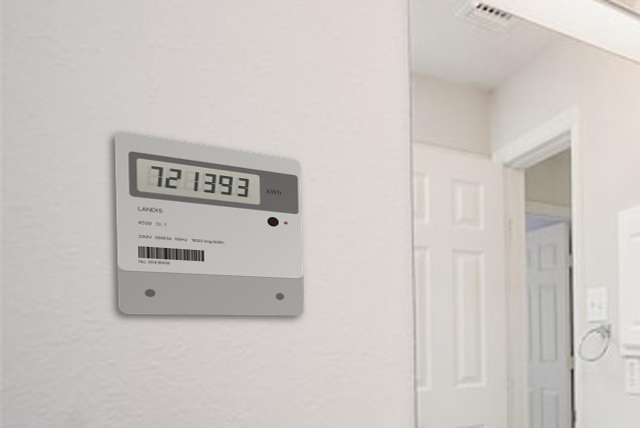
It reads 721393 kWh
